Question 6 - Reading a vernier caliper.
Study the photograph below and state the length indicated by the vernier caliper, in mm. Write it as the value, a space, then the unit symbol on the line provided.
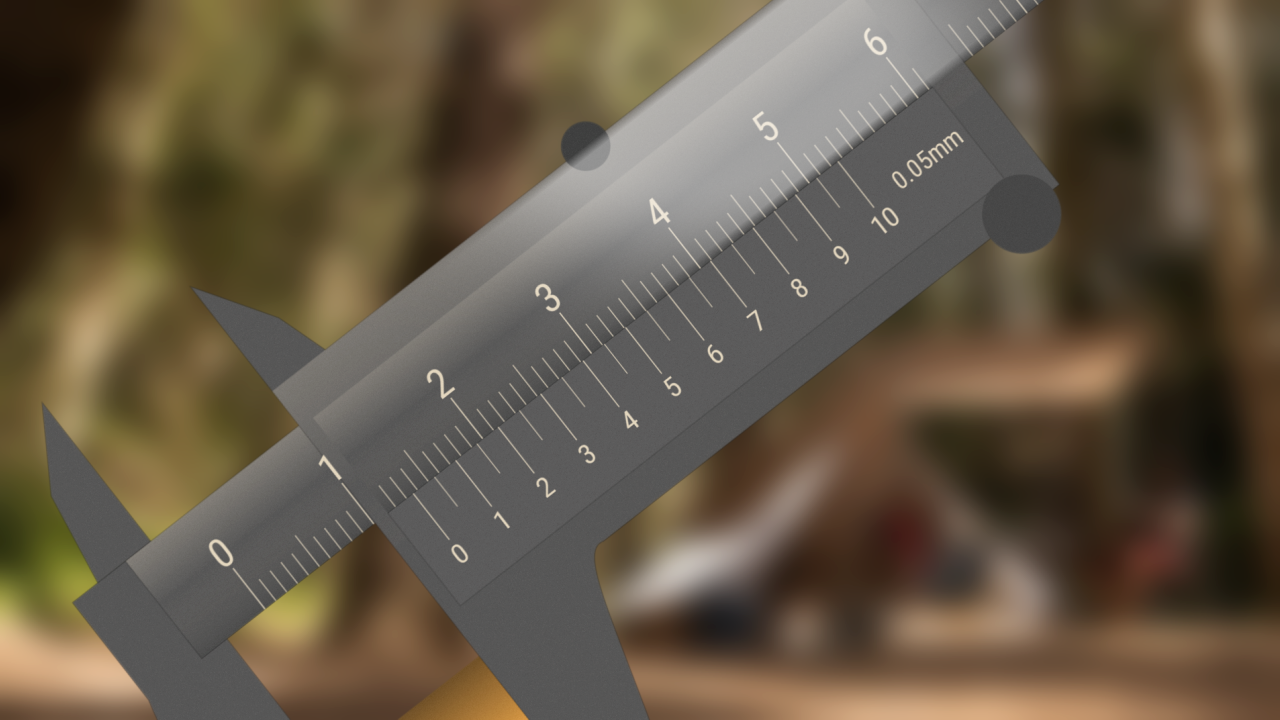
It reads 13.6 mm
